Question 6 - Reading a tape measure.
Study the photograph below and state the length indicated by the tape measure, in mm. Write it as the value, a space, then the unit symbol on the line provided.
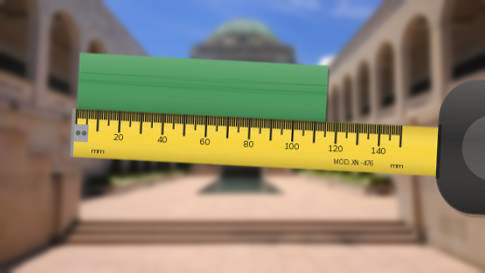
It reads 115 mm
